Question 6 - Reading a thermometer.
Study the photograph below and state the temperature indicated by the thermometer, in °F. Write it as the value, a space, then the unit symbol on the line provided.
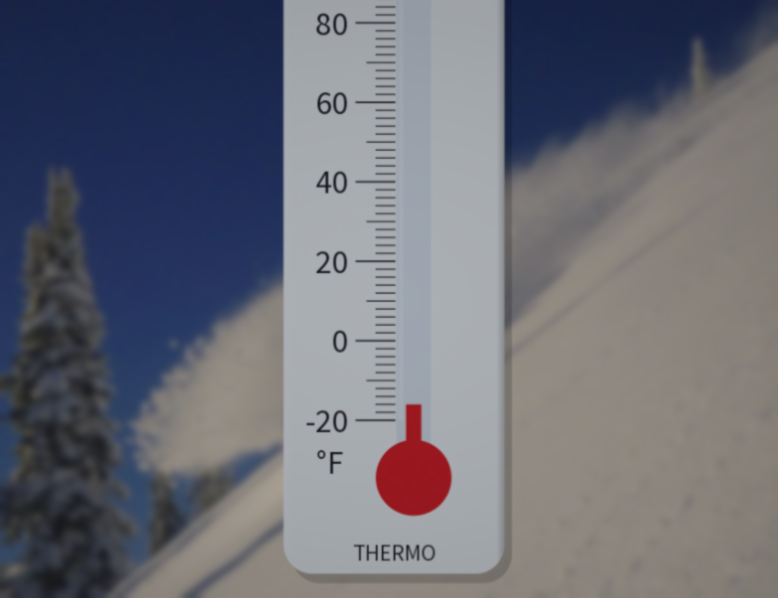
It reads -16 °F
